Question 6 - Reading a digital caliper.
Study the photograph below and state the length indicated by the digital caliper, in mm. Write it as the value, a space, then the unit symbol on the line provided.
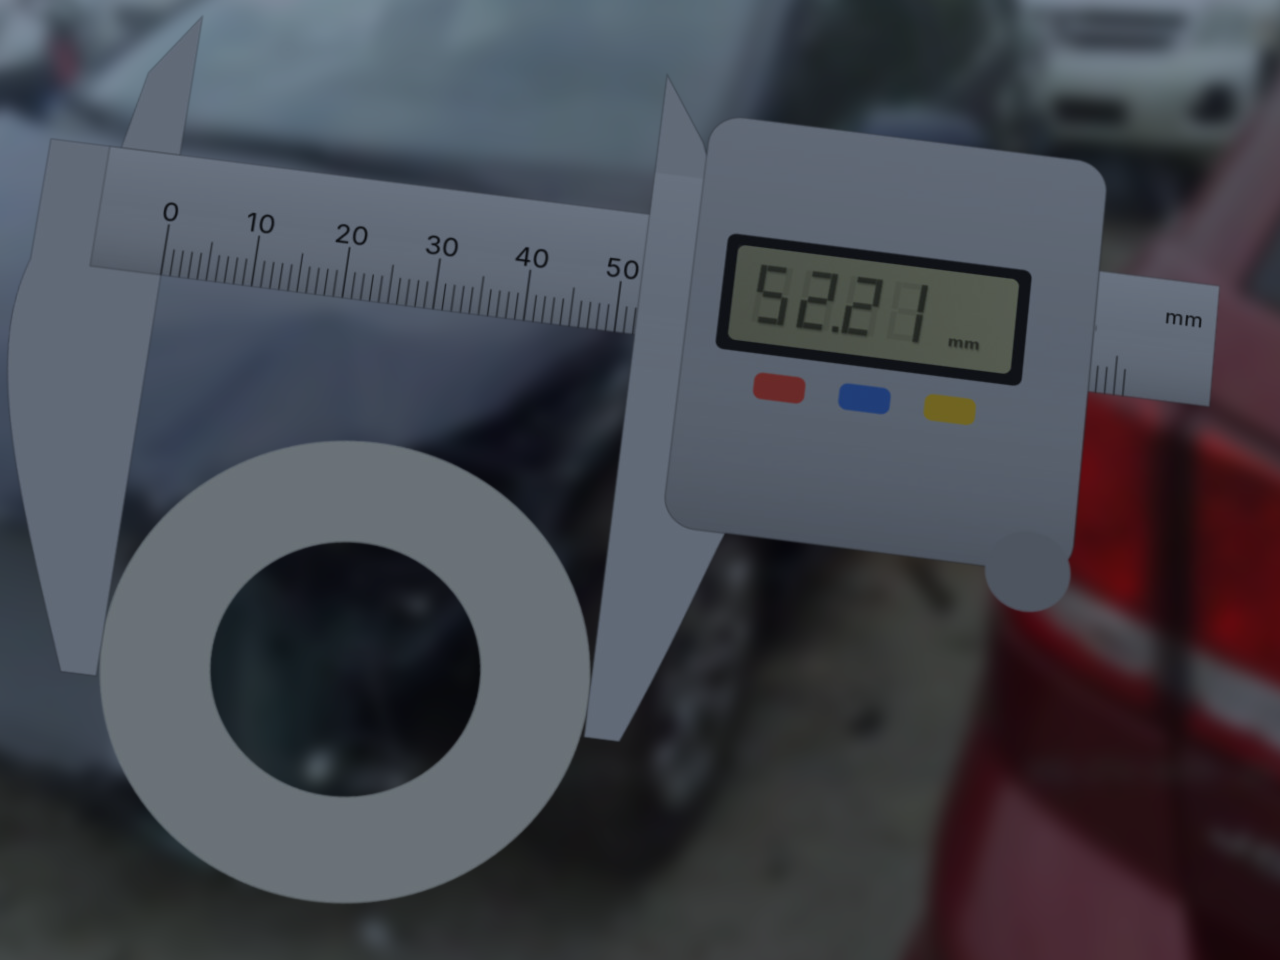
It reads 52.21 mm
